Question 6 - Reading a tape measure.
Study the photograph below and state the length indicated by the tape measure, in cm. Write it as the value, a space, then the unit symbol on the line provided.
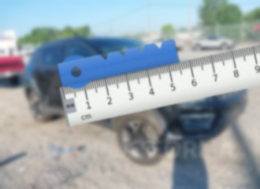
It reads 5.5 cm
